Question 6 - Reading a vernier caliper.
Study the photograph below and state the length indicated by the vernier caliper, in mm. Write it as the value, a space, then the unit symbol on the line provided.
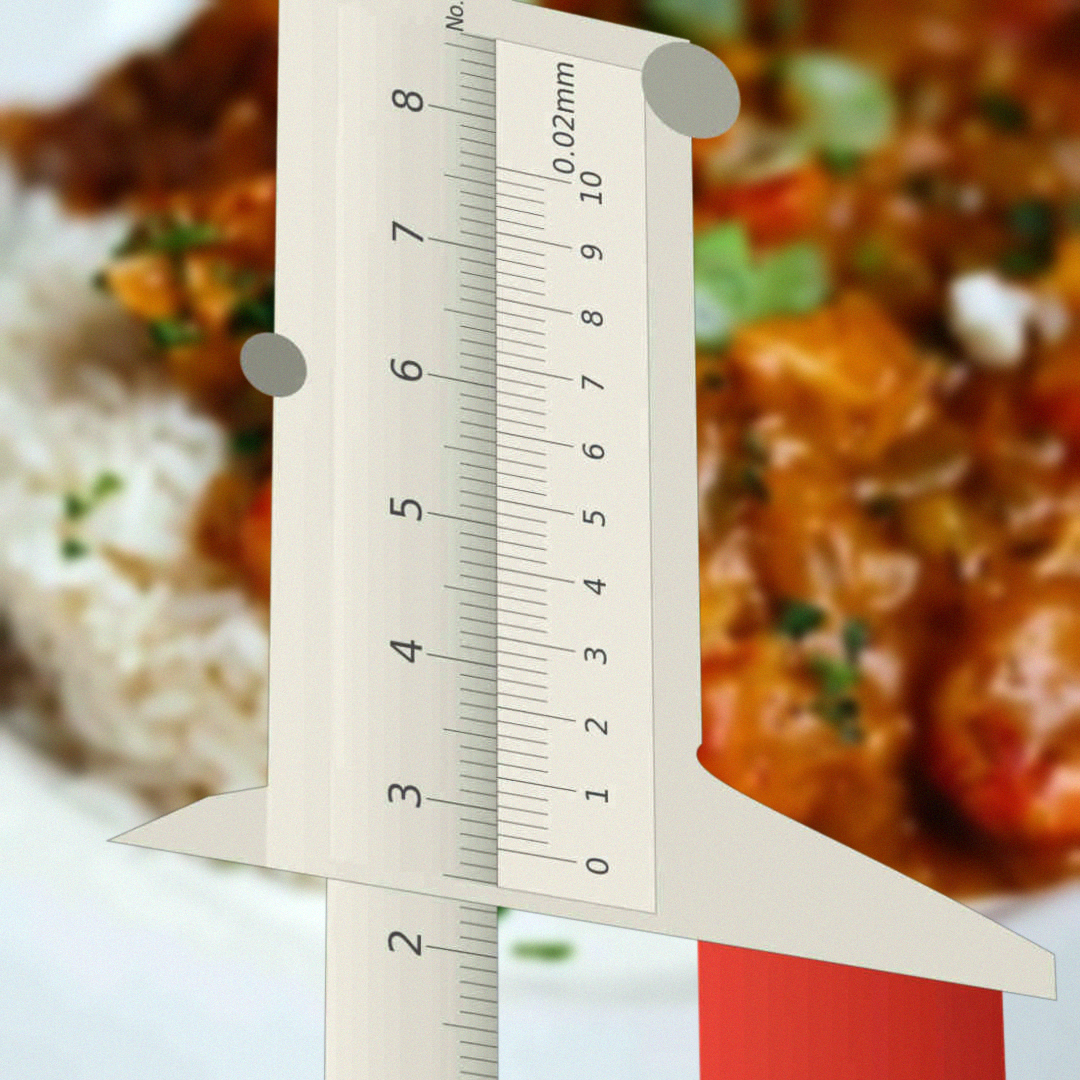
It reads 27.4 mm
